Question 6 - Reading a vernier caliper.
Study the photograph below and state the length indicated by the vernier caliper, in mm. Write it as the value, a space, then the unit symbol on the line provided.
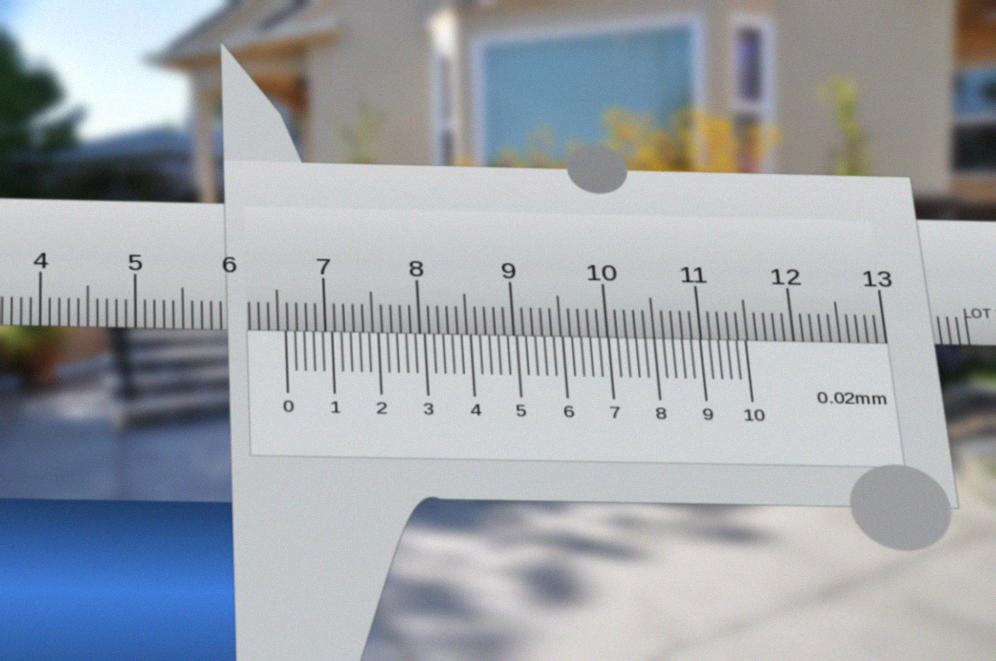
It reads 65.8 mm
